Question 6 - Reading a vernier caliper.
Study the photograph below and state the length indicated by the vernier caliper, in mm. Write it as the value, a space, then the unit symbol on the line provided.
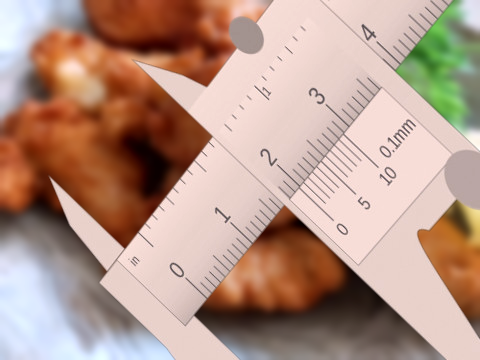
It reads 19.8 mm
